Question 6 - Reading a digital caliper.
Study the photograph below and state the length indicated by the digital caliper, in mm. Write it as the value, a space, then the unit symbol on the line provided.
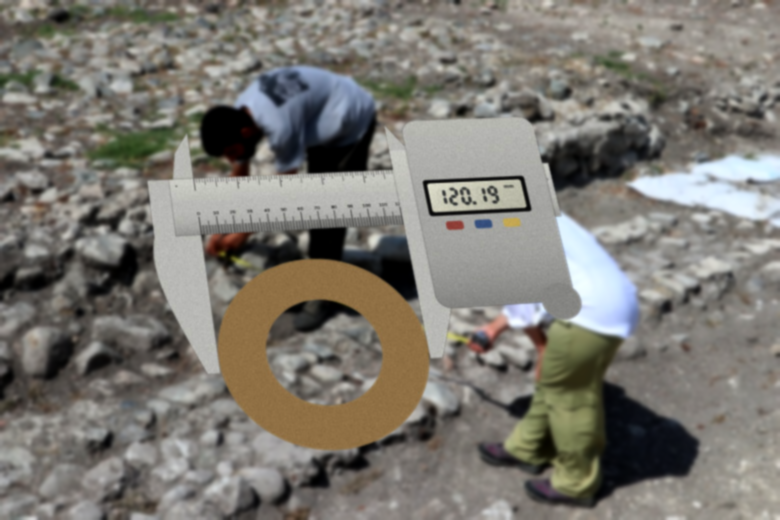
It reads 120.19 mm
